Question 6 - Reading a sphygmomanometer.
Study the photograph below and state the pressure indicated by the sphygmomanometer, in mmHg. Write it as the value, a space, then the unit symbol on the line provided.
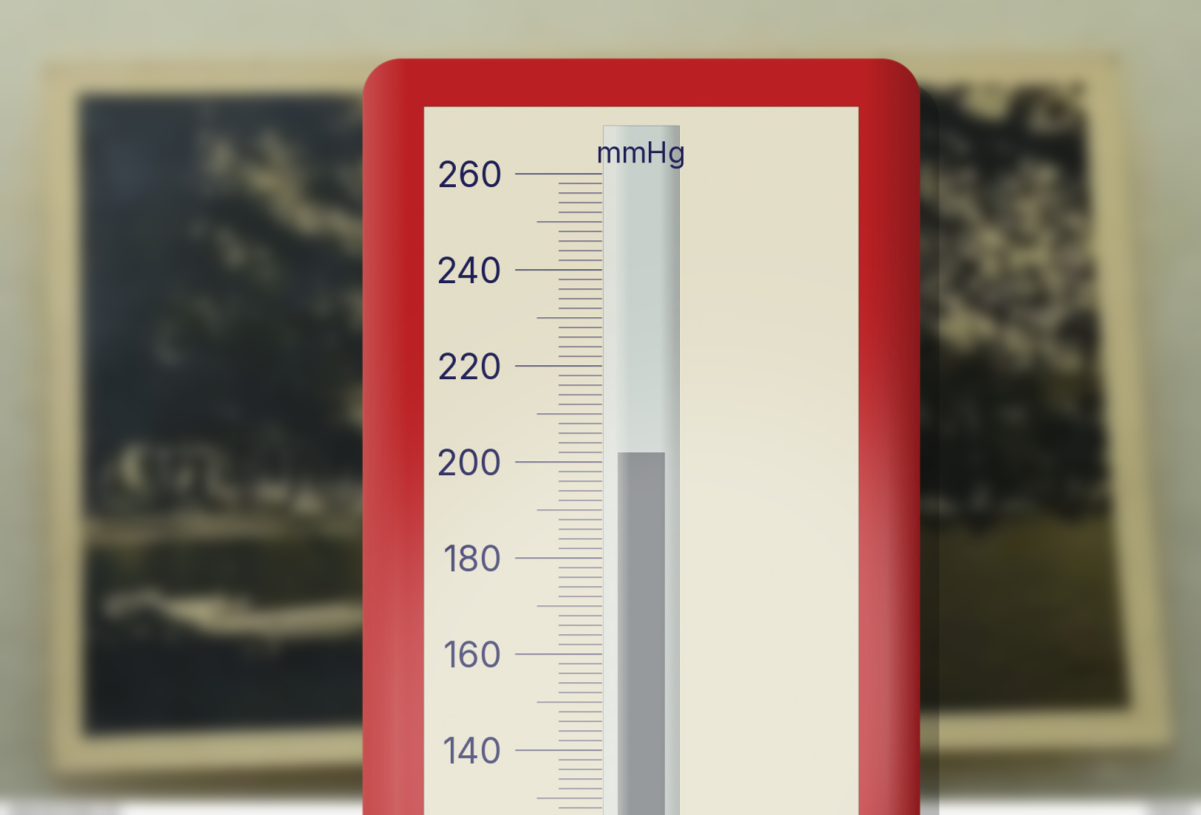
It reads 202 mmHg
